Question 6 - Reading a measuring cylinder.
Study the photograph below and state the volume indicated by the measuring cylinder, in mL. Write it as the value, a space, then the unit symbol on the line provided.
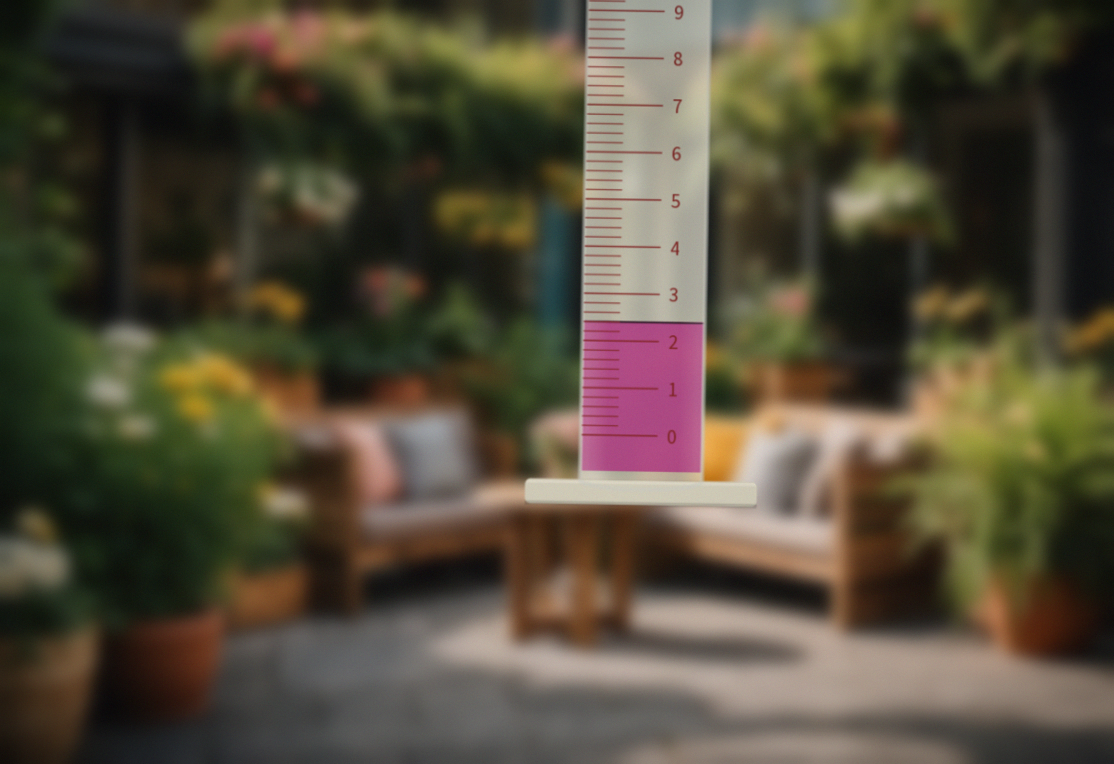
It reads 2.4 mL
